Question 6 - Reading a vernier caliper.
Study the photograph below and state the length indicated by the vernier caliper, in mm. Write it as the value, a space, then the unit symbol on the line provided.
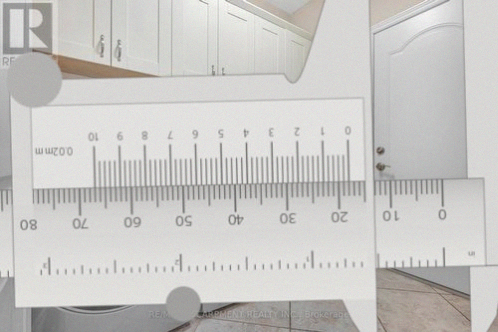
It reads 18.0 mm
